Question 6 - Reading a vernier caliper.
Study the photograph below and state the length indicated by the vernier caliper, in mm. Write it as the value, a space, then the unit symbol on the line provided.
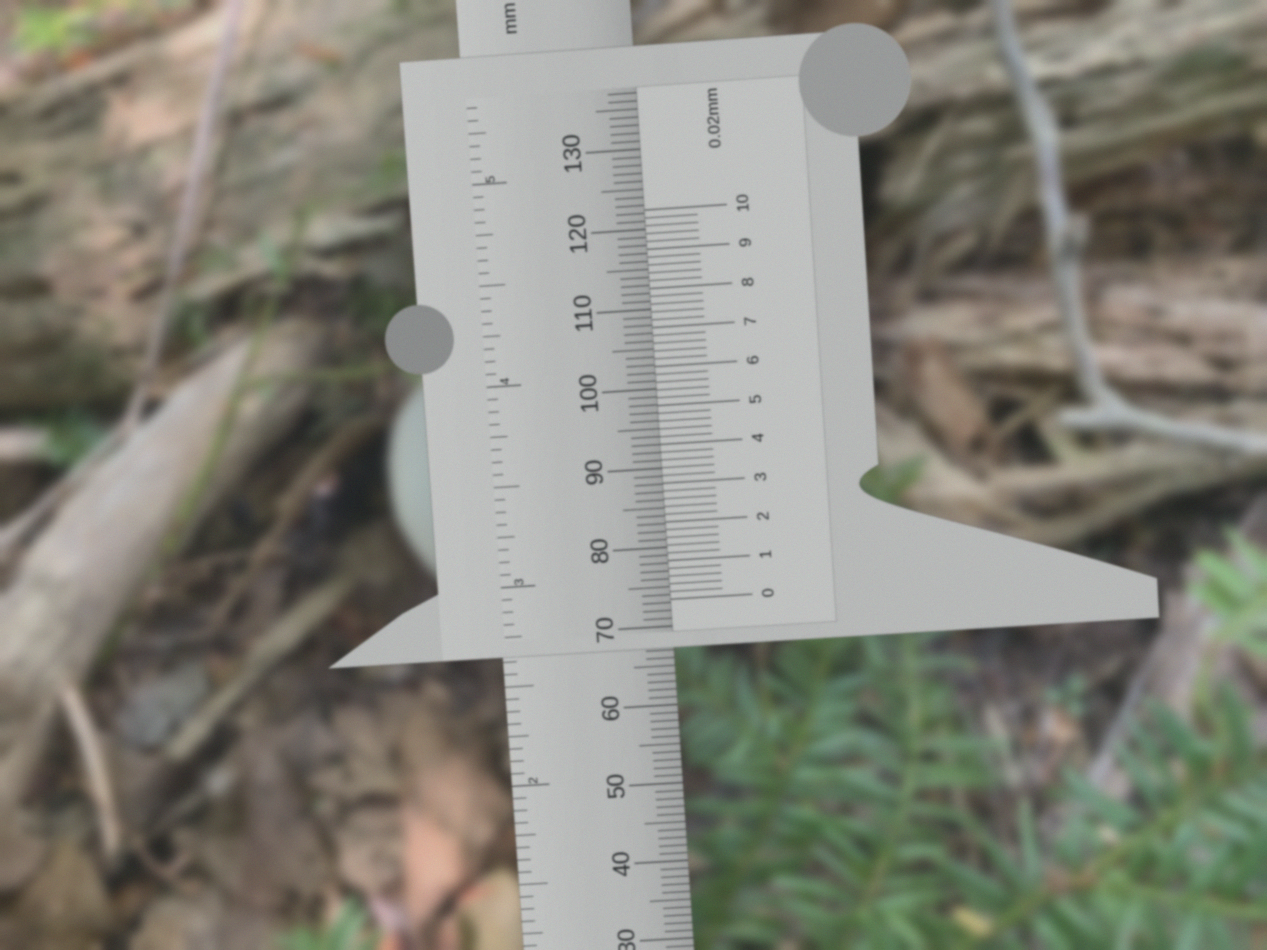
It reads 73.4 mm
